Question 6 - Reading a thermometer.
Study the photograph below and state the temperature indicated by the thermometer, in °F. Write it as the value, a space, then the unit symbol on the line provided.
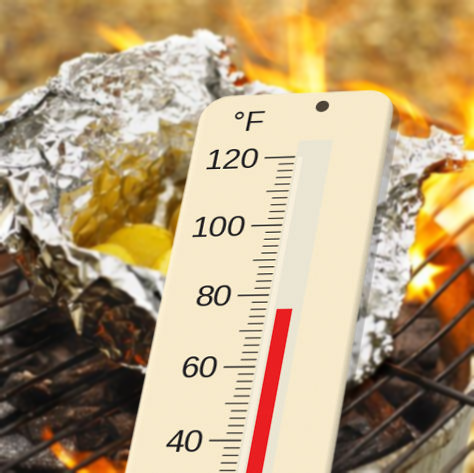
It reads 76 °F
